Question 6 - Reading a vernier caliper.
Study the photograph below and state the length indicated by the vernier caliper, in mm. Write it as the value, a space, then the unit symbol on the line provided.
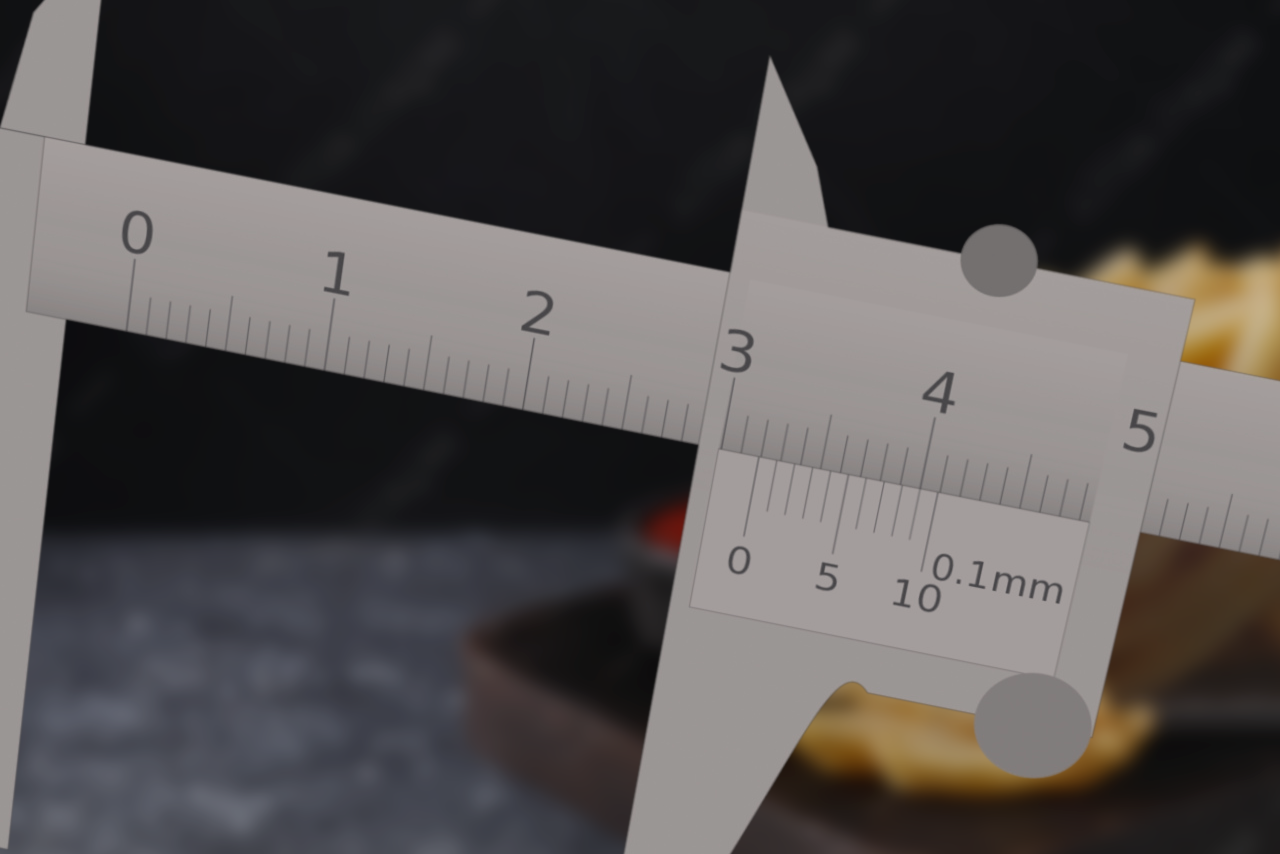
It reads 31.9 mm
